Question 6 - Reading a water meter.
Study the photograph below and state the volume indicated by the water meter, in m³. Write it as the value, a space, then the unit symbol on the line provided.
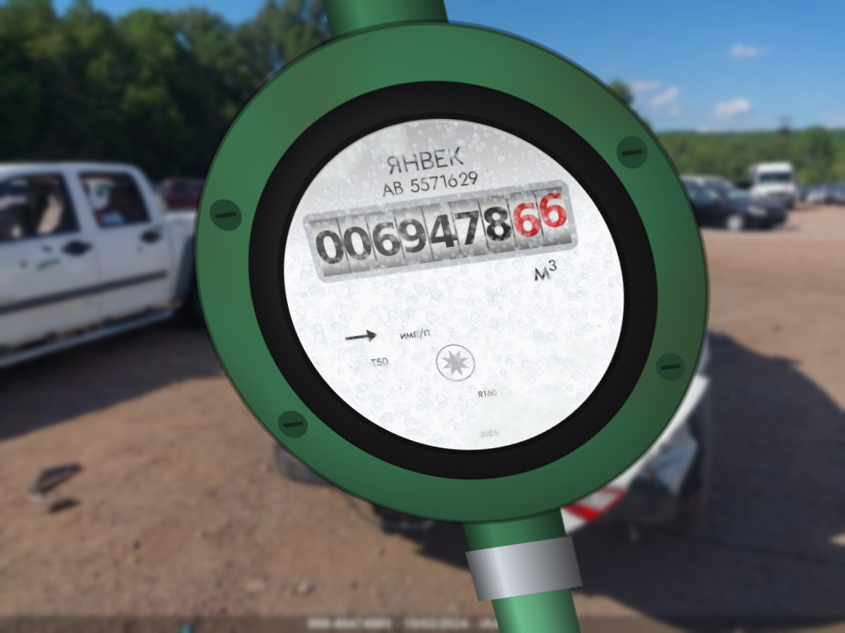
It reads 69478.66 m³
